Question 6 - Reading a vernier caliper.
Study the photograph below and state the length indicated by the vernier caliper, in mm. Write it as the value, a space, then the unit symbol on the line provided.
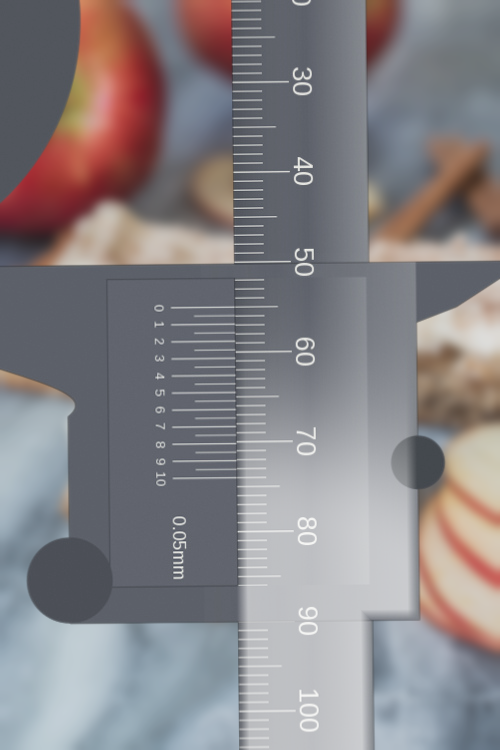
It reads 55.0 mm
